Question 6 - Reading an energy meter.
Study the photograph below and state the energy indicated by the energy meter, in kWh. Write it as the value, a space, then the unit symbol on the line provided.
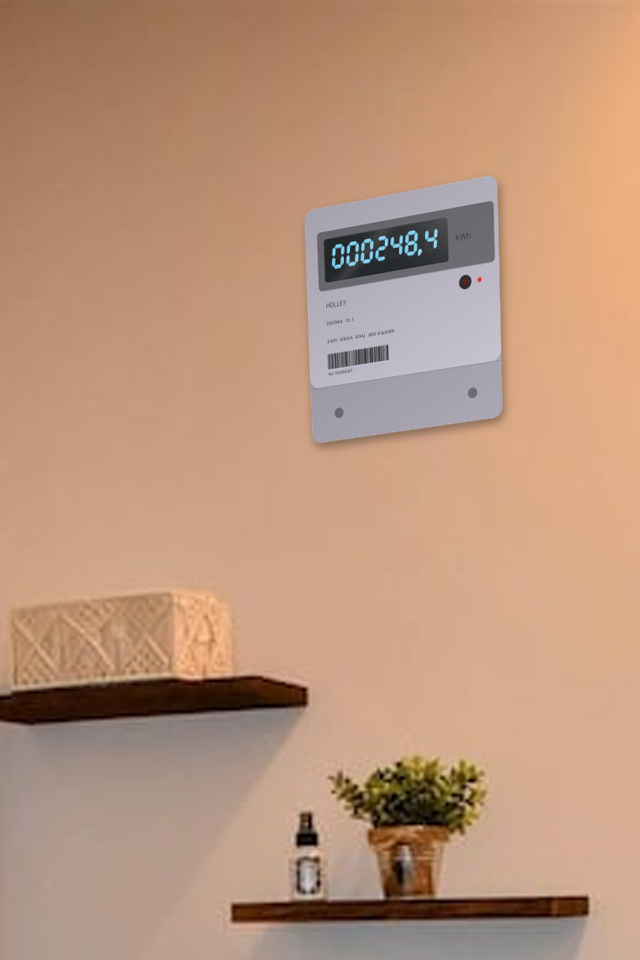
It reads 248.4 kWh
